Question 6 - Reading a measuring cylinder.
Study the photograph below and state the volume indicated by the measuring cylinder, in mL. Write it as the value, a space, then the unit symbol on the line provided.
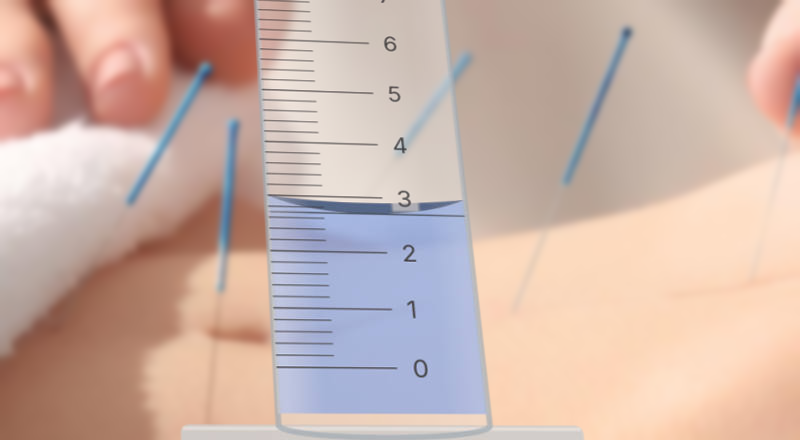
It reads 2.7 mL
